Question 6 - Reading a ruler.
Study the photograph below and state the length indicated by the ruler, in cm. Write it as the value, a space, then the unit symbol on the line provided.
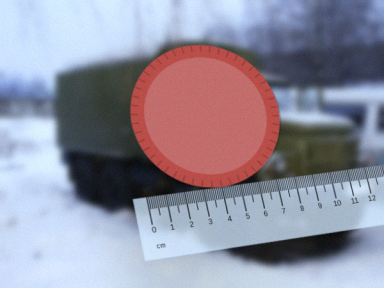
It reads 8 cm
